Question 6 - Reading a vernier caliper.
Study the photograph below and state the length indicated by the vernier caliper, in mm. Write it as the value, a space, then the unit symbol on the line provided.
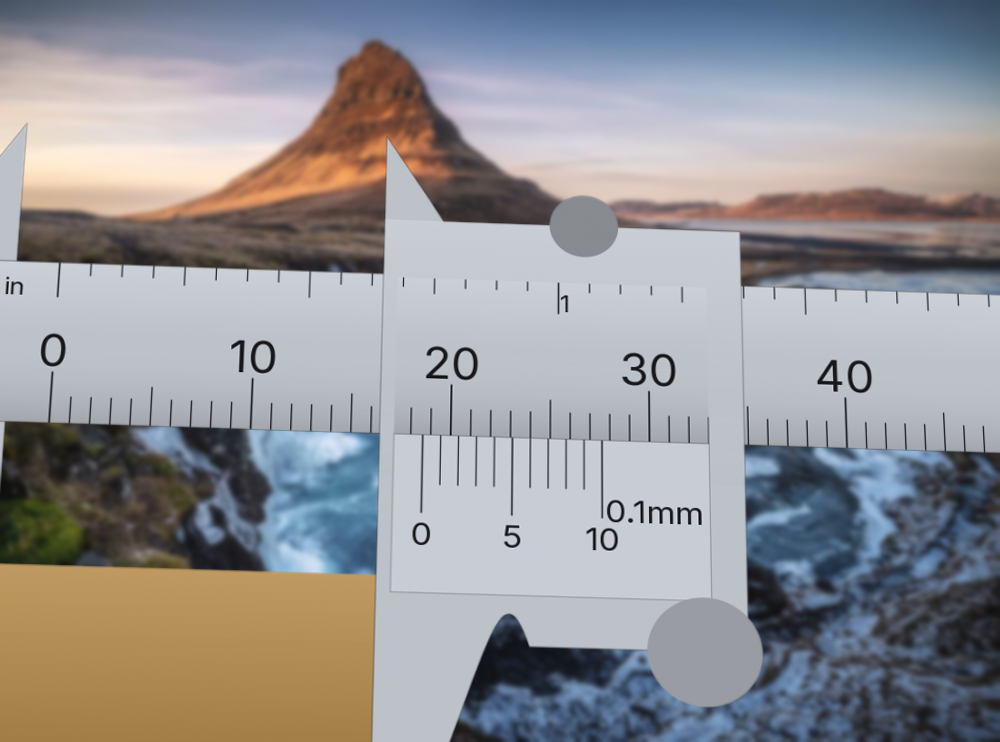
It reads 18.6 mm
